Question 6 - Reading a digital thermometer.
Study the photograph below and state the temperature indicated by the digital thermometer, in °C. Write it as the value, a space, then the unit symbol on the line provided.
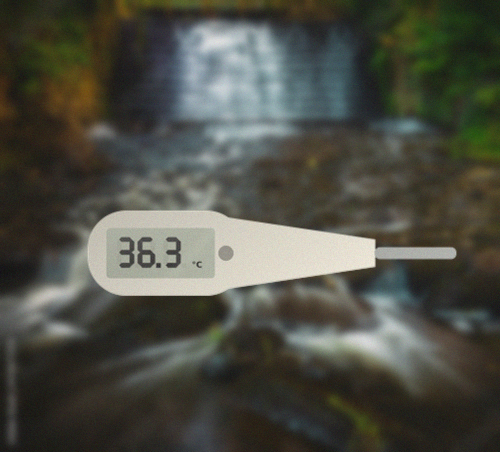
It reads 36.3 °C
